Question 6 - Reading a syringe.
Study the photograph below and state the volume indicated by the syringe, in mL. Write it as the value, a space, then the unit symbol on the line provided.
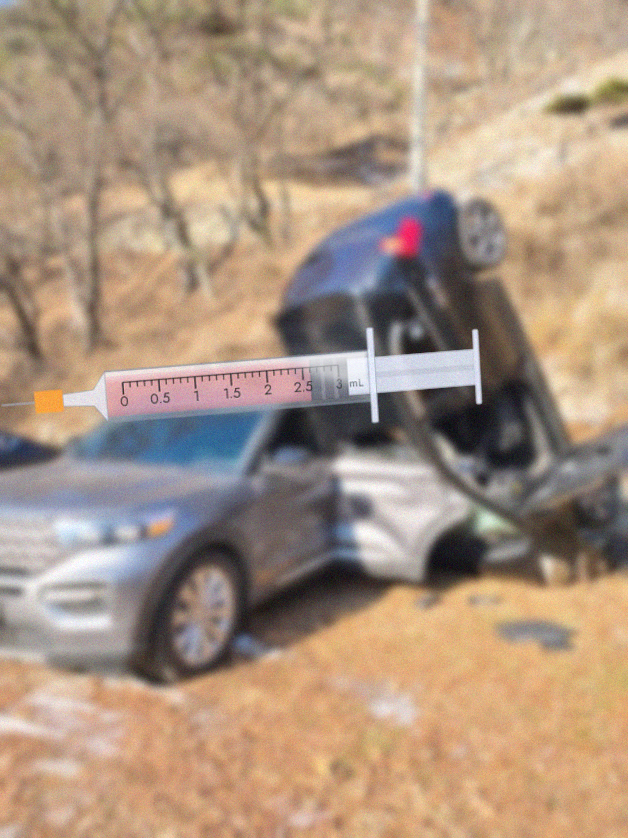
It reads 2.6 mL
